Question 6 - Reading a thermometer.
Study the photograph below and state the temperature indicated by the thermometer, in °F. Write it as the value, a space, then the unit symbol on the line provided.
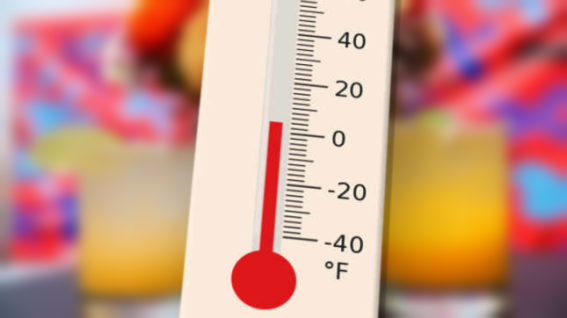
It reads 4 °F
